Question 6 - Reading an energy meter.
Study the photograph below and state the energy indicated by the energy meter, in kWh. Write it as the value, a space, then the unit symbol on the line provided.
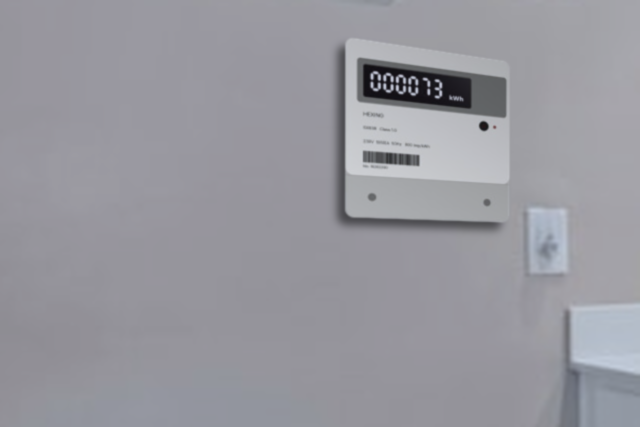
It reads 73 kWh
